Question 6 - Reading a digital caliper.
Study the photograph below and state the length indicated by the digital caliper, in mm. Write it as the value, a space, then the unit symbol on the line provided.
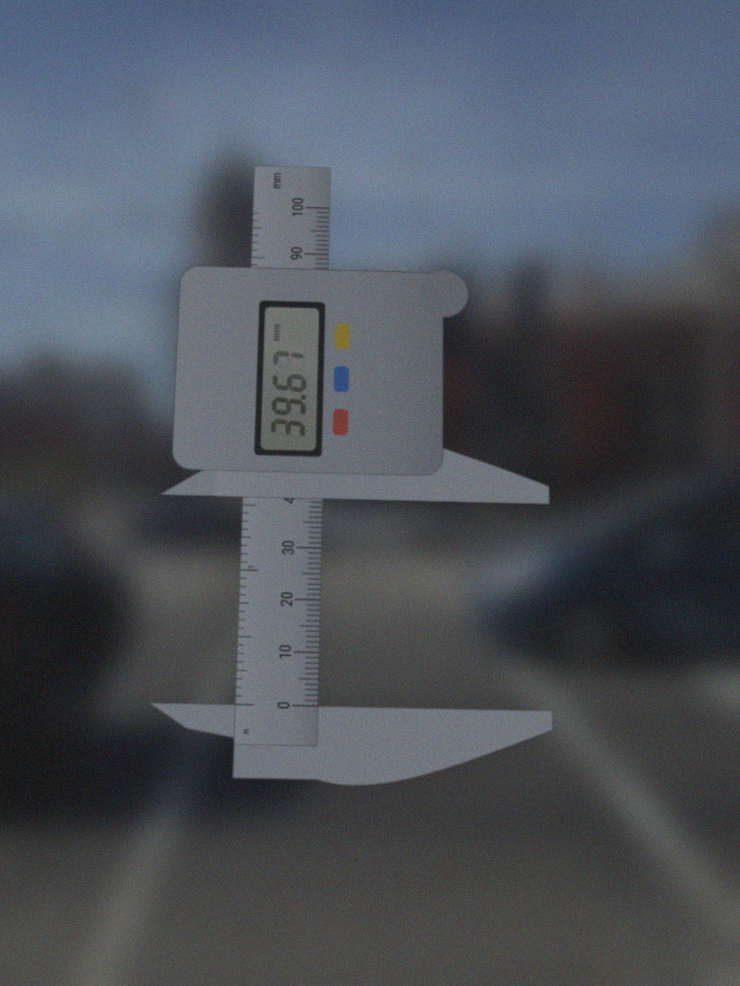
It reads 39.67 mm
